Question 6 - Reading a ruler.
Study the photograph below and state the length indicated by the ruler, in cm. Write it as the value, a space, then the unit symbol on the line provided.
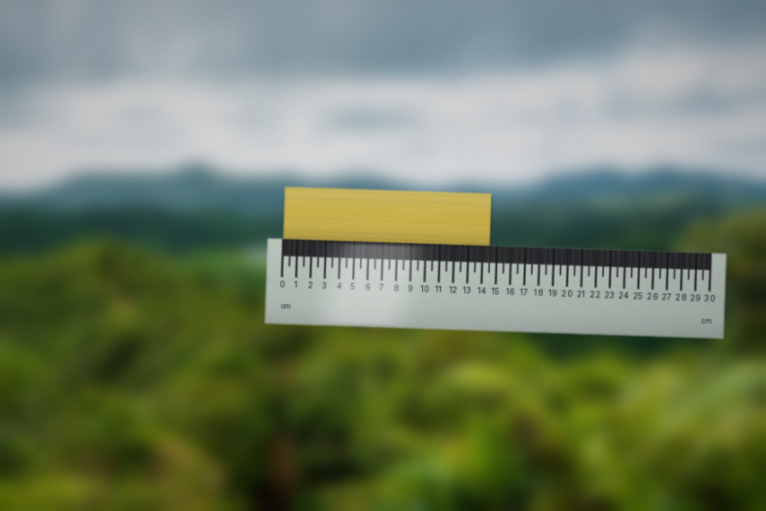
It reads 14.5 cm
